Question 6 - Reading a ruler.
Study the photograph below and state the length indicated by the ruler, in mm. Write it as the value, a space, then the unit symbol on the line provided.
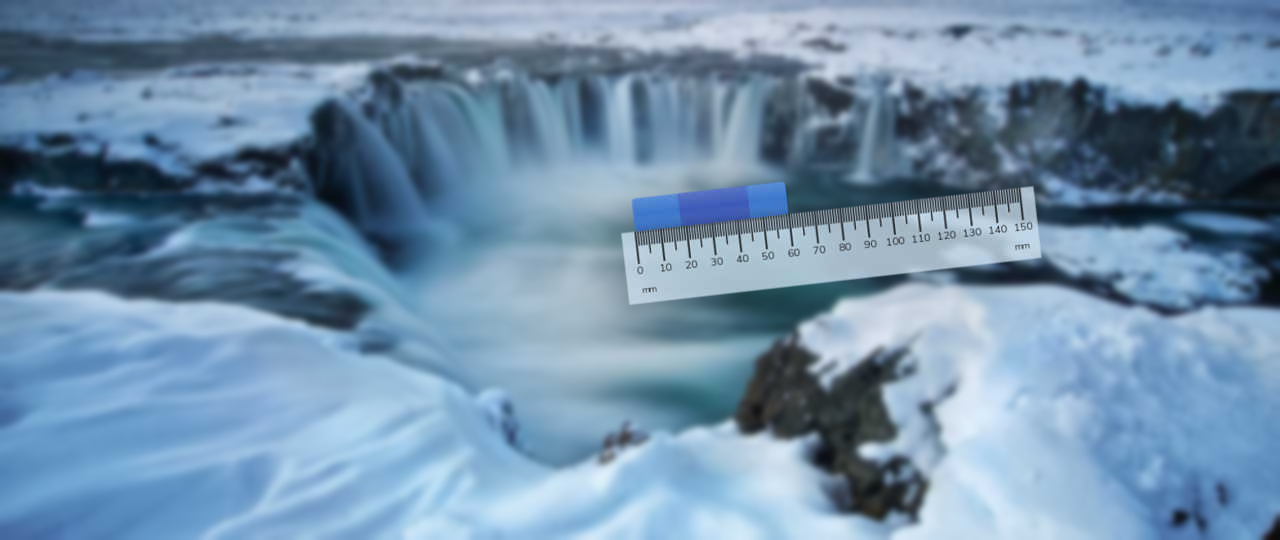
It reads 60 mm
